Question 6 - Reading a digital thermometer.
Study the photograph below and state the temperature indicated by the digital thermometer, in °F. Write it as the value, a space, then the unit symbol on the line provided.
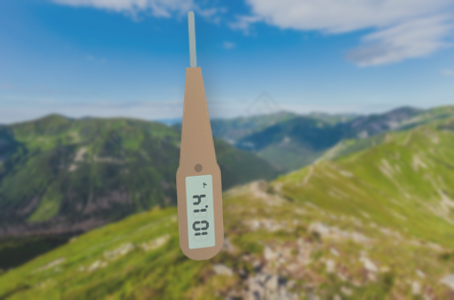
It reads 101.4 °F
